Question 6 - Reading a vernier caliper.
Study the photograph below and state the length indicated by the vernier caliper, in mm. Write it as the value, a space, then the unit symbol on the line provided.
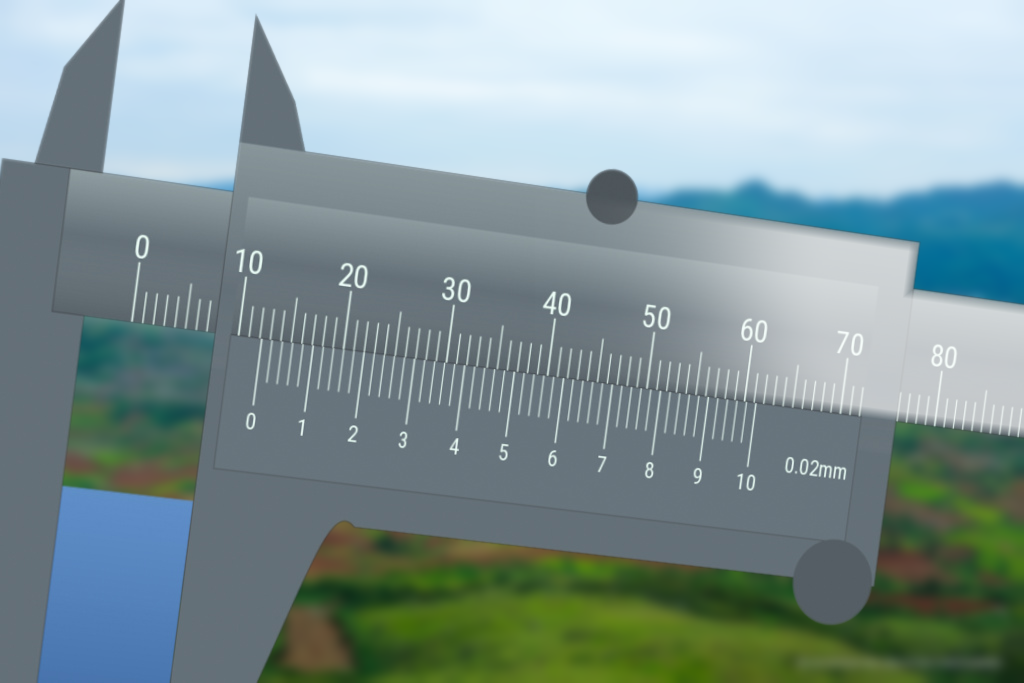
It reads 12.2 mm
